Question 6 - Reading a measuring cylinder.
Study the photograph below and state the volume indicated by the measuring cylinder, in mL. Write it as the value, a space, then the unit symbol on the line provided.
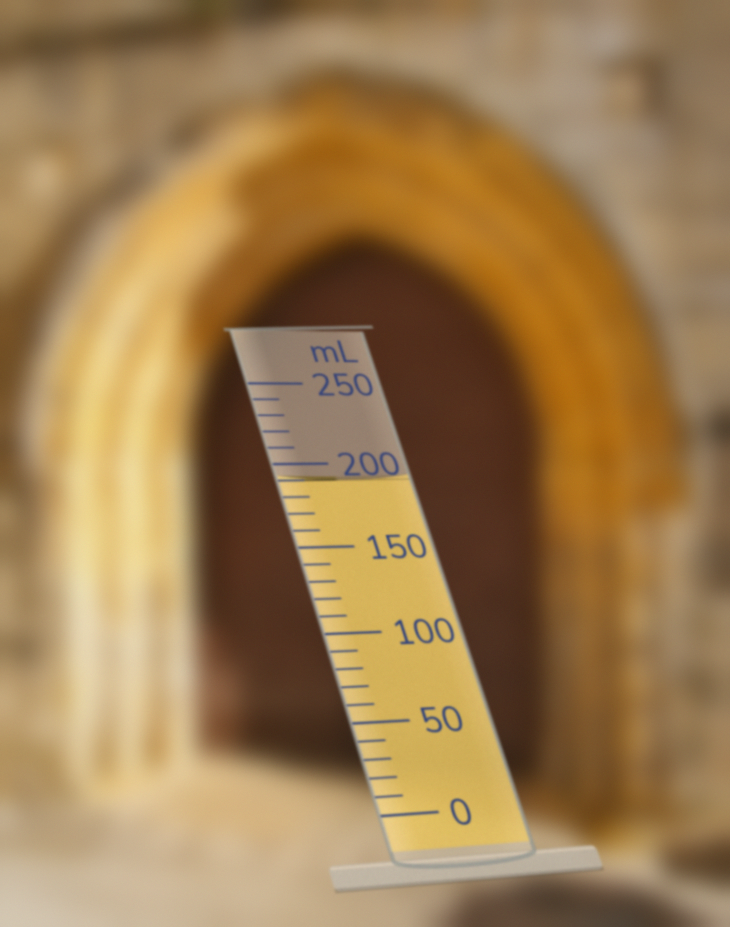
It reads 190 mL
